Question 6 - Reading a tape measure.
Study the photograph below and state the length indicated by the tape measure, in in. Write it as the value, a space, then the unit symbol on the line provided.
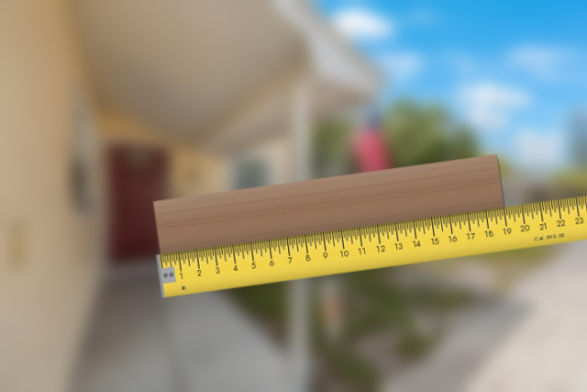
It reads 19 in
